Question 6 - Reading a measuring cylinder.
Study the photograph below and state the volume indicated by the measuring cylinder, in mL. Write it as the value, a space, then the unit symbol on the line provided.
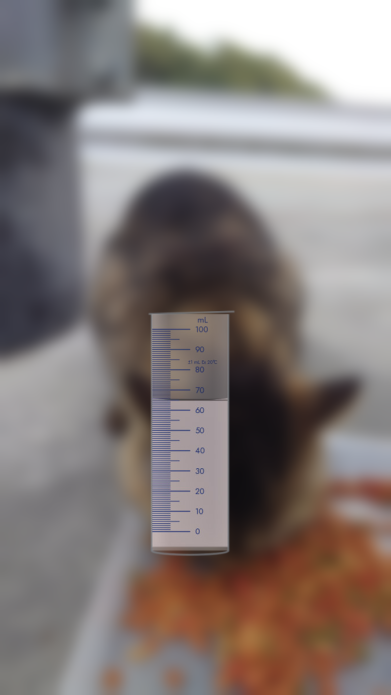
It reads 65 mL
